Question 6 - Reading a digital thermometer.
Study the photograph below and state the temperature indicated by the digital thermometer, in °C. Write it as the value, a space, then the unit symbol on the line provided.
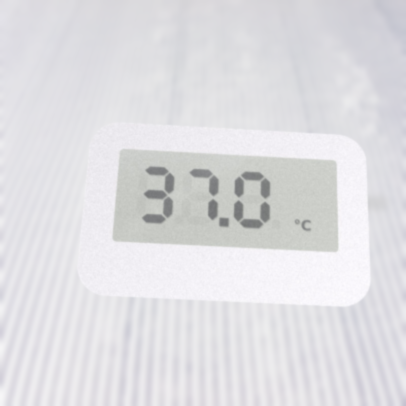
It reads 37.0 °C
